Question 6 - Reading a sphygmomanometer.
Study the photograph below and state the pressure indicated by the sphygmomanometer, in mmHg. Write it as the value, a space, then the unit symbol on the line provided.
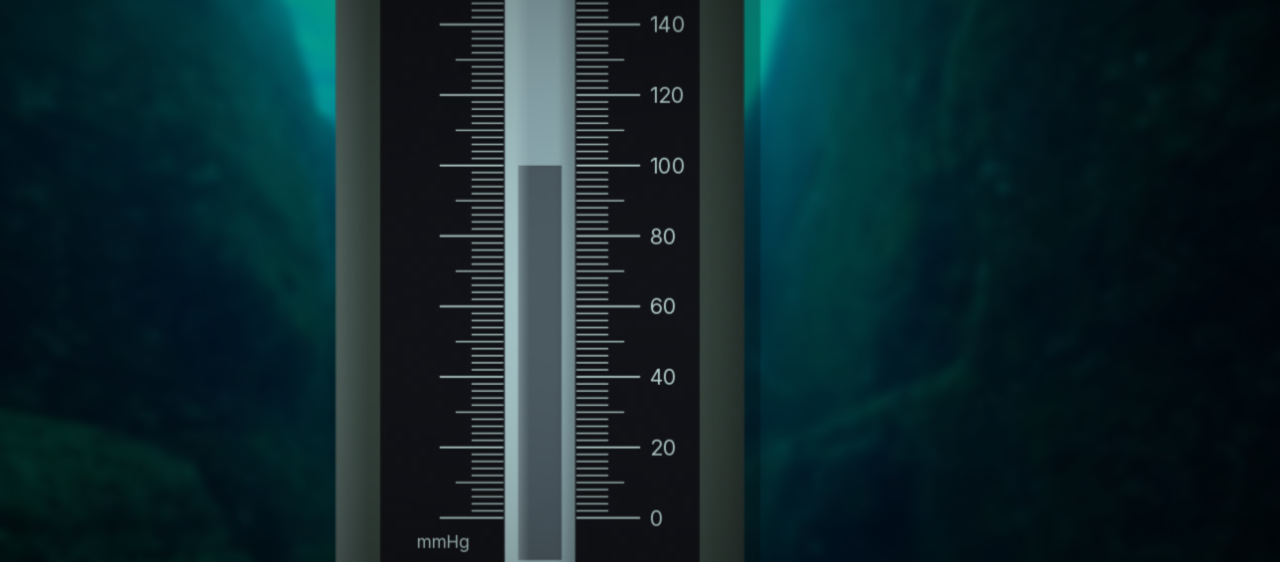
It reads 100 mmHg
